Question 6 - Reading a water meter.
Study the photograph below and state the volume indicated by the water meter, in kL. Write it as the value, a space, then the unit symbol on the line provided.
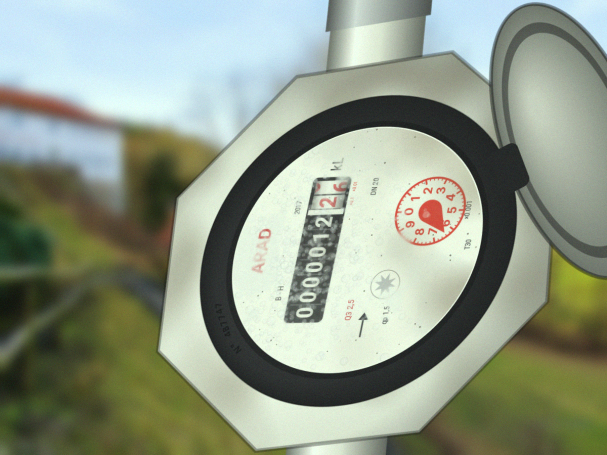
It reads 12.256 kL
